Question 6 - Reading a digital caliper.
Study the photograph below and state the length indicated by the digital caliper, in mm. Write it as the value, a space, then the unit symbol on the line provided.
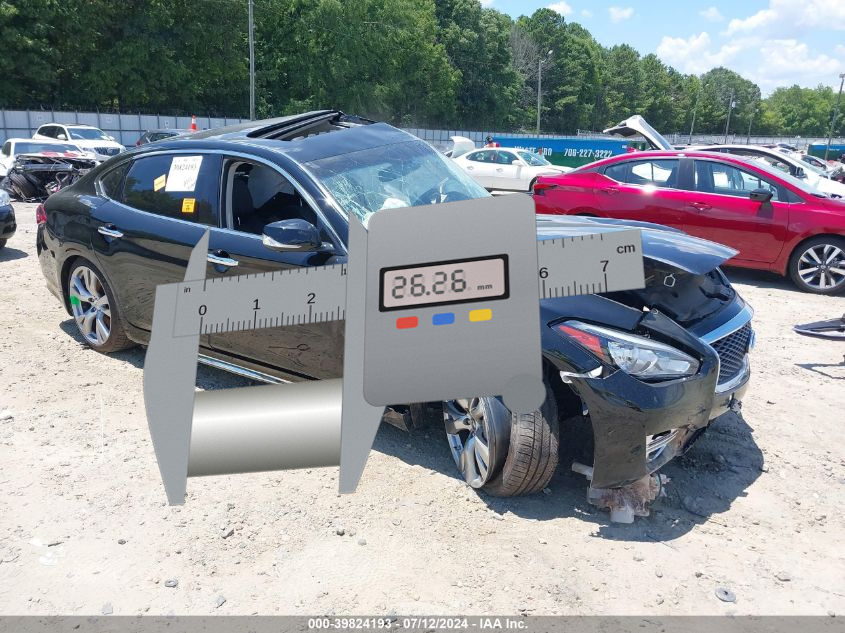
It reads 26.26 mm
